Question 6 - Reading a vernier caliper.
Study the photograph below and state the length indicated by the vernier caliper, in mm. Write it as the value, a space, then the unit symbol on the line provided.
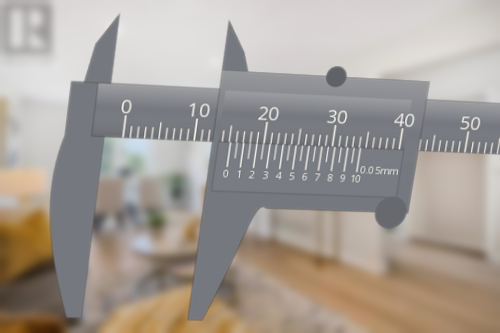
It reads 15.2 mm
